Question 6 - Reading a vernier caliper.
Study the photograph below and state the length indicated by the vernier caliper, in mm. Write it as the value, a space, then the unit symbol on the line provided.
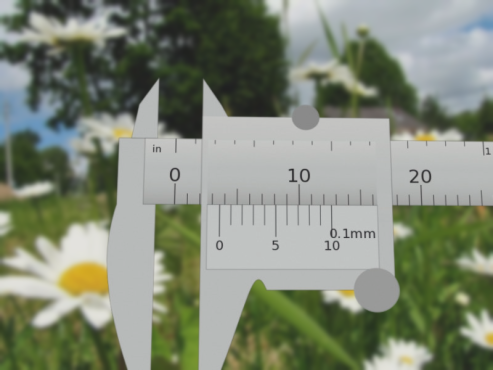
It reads 3.6 mm
